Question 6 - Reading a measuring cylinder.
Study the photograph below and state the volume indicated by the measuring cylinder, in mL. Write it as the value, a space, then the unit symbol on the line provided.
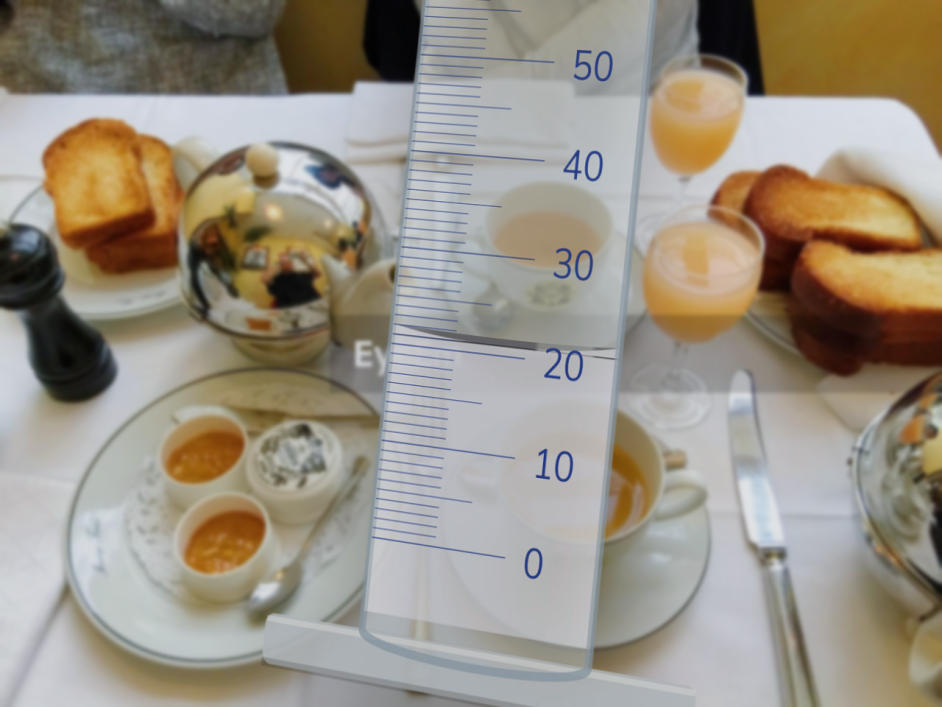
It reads 21 mL
